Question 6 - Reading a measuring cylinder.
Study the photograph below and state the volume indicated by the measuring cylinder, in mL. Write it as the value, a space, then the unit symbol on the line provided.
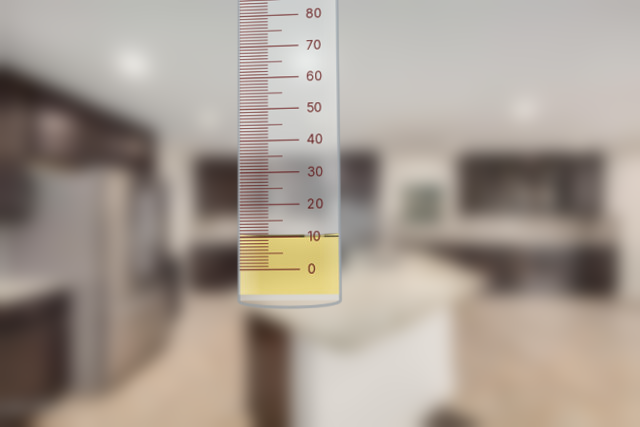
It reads 10 mL
